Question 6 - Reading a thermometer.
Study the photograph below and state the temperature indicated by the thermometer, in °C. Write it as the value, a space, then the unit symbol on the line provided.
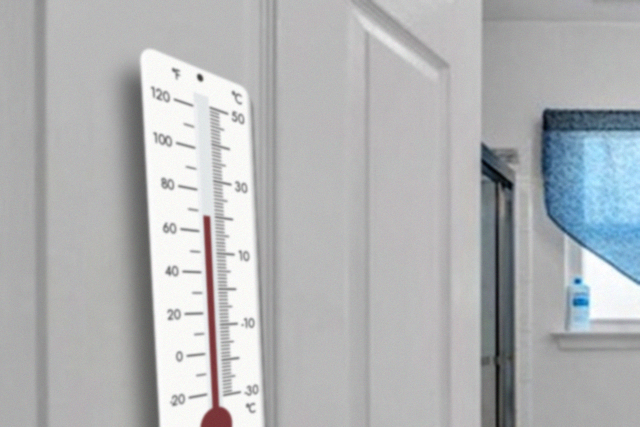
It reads 20 °C
